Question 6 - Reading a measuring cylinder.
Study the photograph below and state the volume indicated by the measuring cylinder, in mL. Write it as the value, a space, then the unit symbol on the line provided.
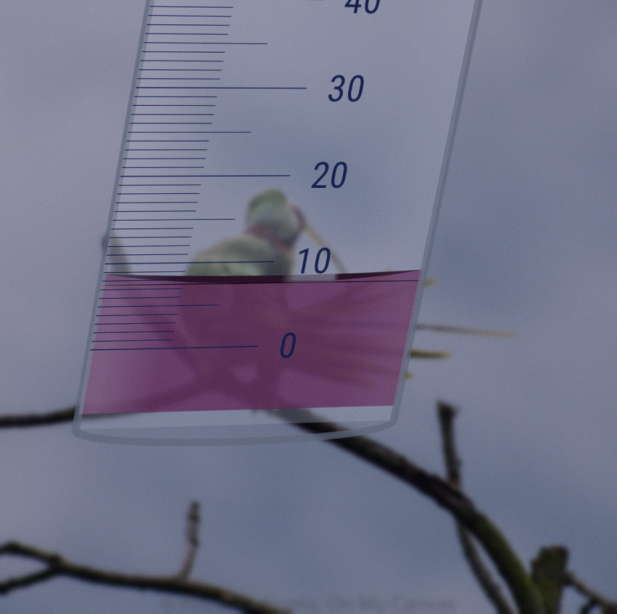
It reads 7.5 mL
